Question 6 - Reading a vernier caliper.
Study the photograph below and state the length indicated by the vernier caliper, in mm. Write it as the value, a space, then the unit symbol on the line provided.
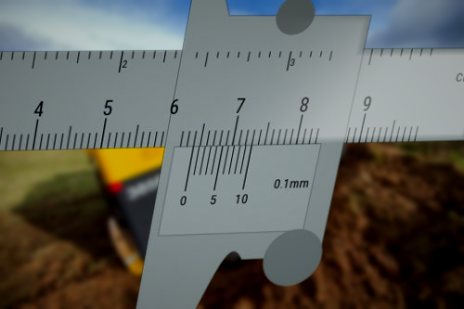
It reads 64.0 mm
